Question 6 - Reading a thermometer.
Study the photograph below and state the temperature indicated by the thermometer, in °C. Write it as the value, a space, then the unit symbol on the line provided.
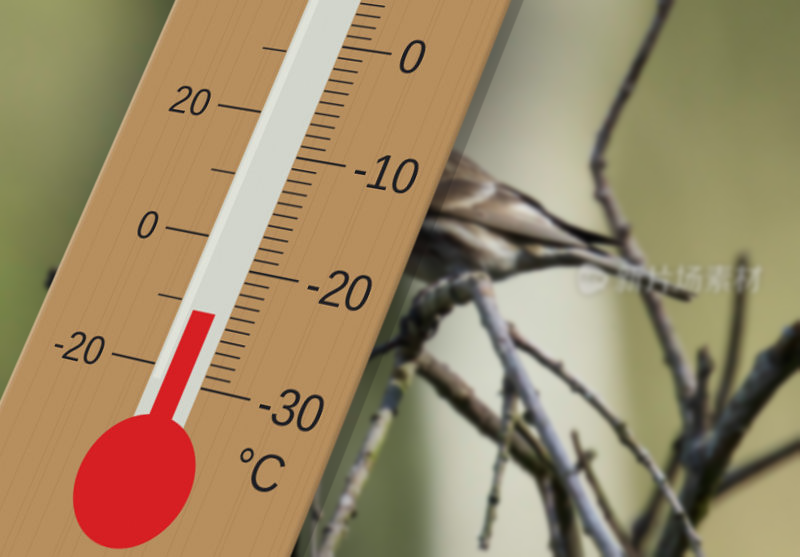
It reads -24 °C
